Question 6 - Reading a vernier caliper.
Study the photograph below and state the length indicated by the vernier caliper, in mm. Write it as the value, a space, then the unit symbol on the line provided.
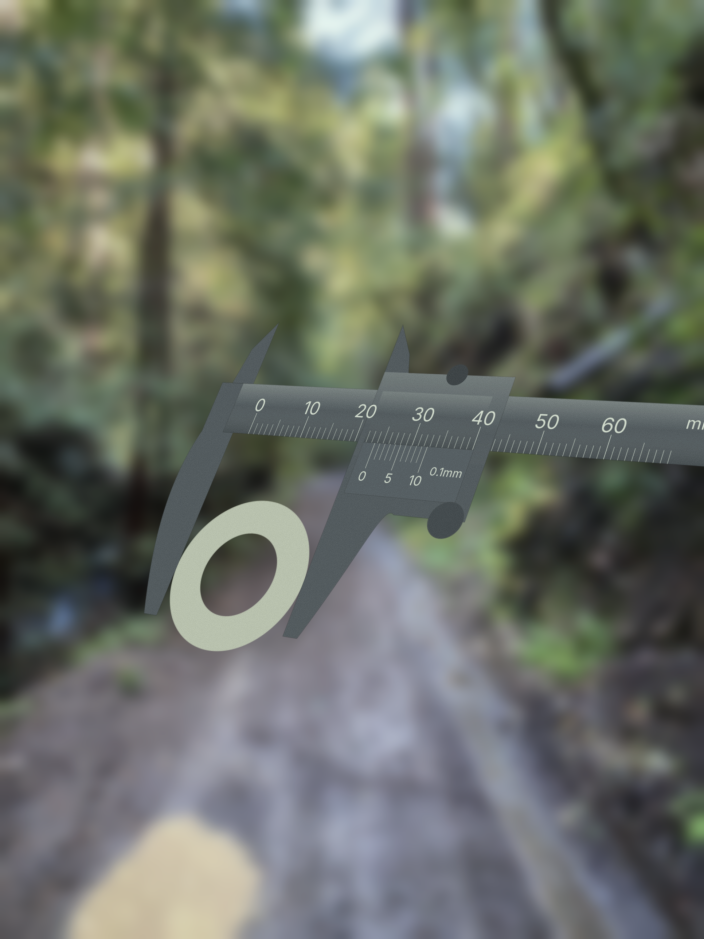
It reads 23.6 mm
